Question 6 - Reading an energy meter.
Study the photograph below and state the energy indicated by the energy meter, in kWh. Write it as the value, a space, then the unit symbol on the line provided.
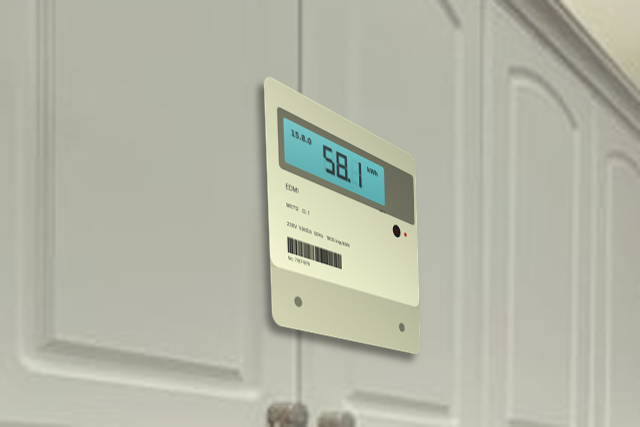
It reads 58.1 kWh
